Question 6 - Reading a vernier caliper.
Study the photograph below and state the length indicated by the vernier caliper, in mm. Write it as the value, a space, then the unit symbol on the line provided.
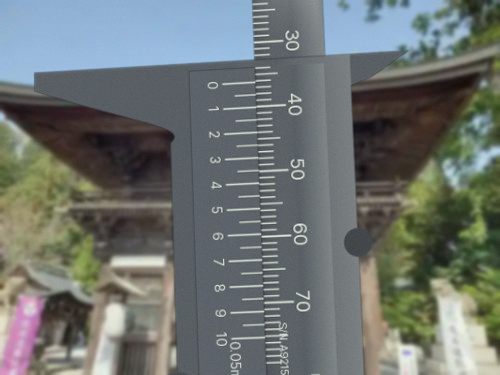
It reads 36.2 mm
